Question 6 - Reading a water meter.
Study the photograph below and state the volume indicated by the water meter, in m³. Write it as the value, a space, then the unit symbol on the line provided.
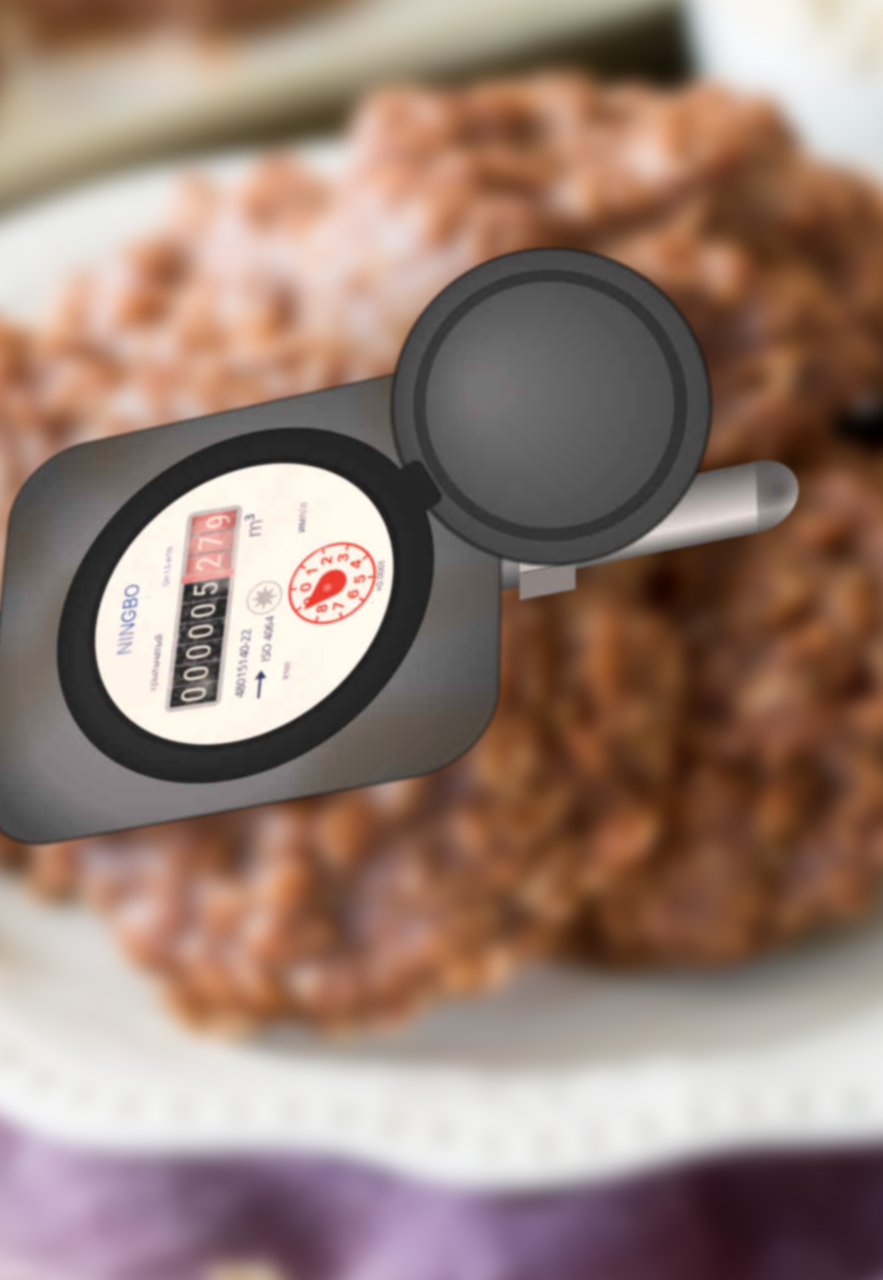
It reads 5.2788 m³
